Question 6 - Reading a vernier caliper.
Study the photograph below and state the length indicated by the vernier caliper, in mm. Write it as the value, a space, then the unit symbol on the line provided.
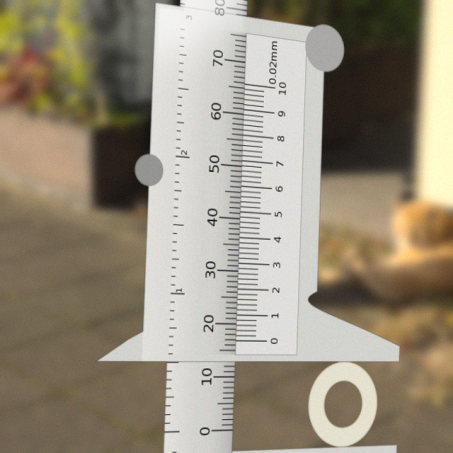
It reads 16.8 mm
